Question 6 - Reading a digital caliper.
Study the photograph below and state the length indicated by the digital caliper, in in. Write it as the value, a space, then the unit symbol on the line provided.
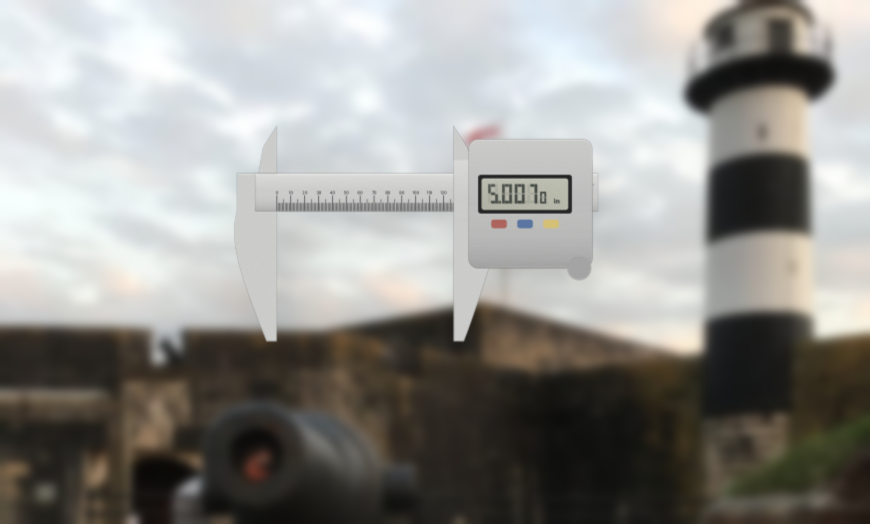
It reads 5.0070 in
